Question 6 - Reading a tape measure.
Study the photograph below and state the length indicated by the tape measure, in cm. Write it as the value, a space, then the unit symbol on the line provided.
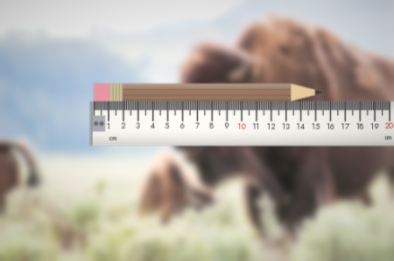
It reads 15.5 cm
